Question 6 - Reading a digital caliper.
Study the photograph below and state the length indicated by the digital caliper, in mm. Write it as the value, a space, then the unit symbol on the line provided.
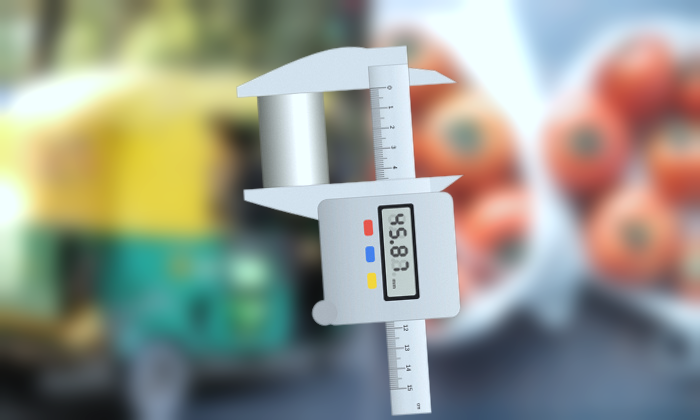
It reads 45.87 mm
